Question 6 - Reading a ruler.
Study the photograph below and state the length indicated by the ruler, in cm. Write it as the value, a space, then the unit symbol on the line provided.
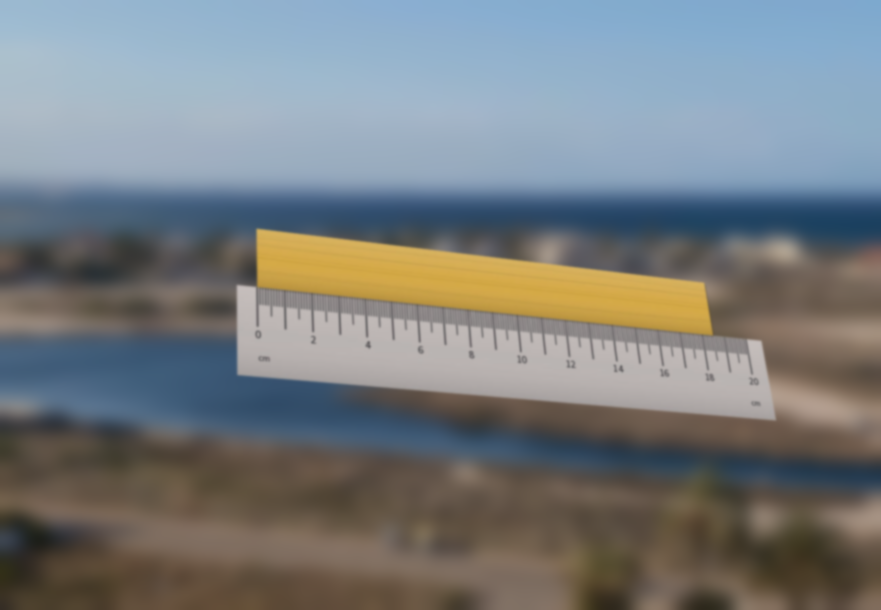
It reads 18.5 cm
